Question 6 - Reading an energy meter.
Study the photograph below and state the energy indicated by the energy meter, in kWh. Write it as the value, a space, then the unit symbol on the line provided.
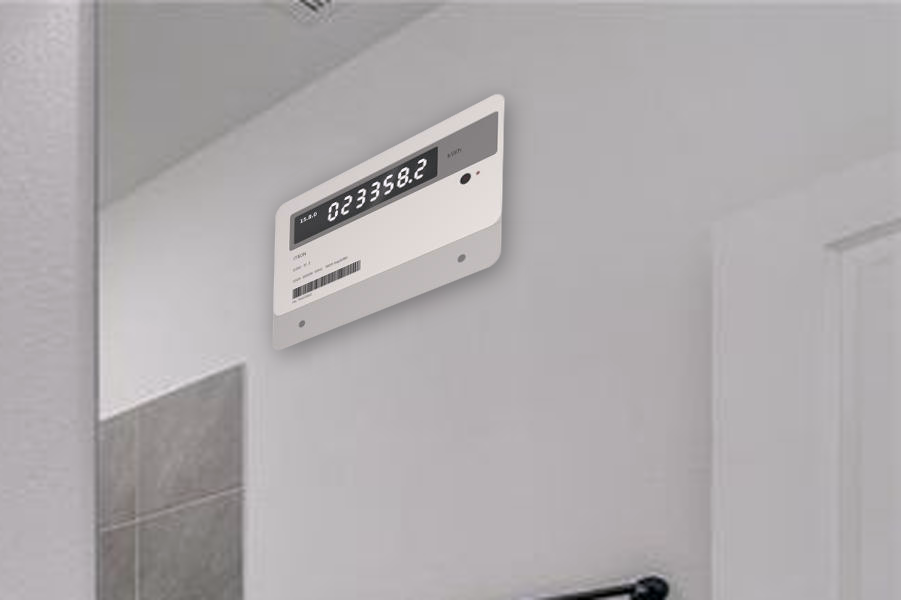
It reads 23358.2 kWh
